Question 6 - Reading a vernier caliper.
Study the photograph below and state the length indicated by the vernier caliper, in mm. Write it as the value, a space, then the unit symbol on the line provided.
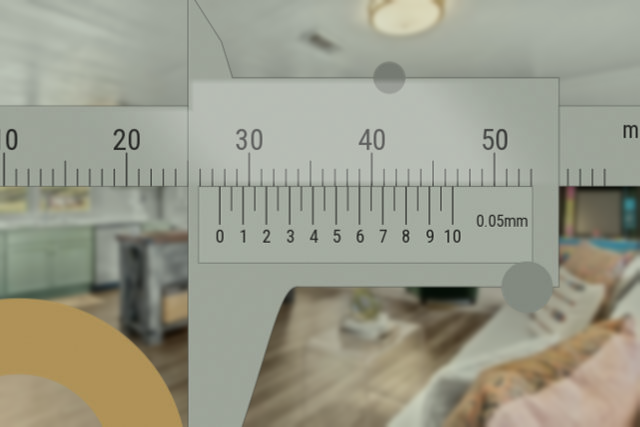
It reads 27.6 mm
